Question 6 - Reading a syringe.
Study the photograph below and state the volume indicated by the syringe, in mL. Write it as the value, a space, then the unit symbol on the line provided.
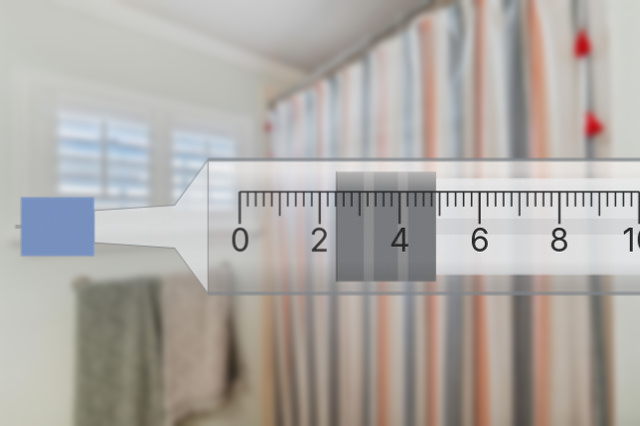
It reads 2.4 mL
